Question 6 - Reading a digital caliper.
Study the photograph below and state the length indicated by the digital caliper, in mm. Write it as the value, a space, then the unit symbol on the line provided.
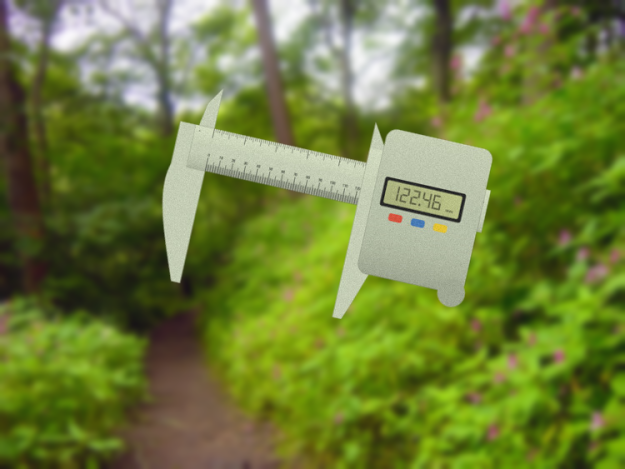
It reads 122.46 mm
